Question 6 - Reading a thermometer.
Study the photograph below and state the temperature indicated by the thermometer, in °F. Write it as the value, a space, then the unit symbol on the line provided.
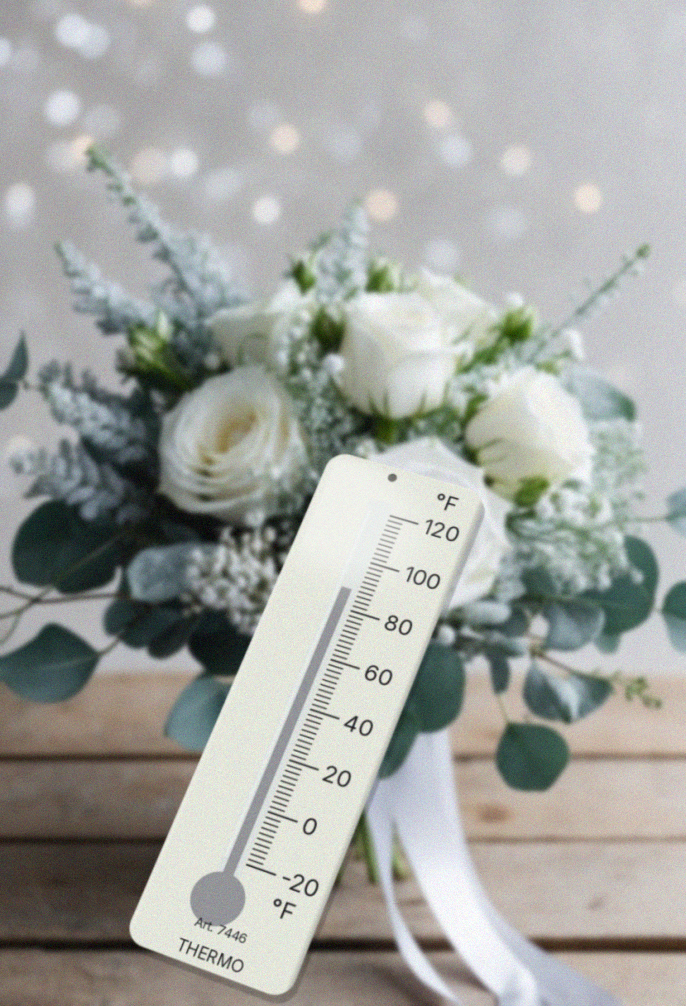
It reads 88 °F
